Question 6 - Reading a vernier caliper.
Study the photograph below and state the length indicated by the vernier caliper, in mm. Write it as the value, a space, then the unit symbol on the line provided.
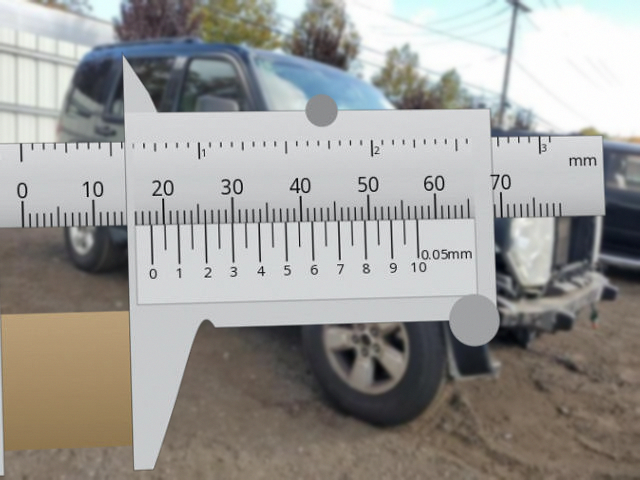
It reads 18.2 mm
